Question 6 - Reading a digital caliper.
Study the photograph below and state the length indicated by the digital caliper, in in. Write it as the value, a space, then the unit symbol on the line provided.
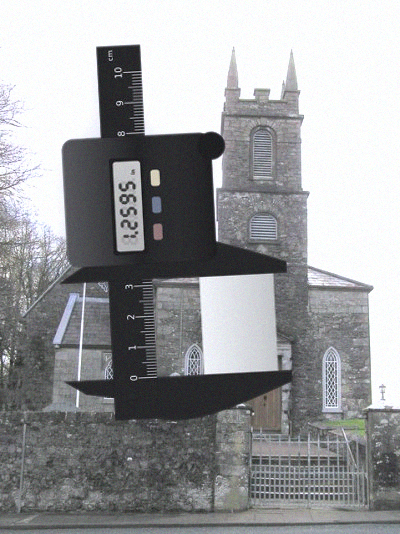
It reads 1.2595 in
